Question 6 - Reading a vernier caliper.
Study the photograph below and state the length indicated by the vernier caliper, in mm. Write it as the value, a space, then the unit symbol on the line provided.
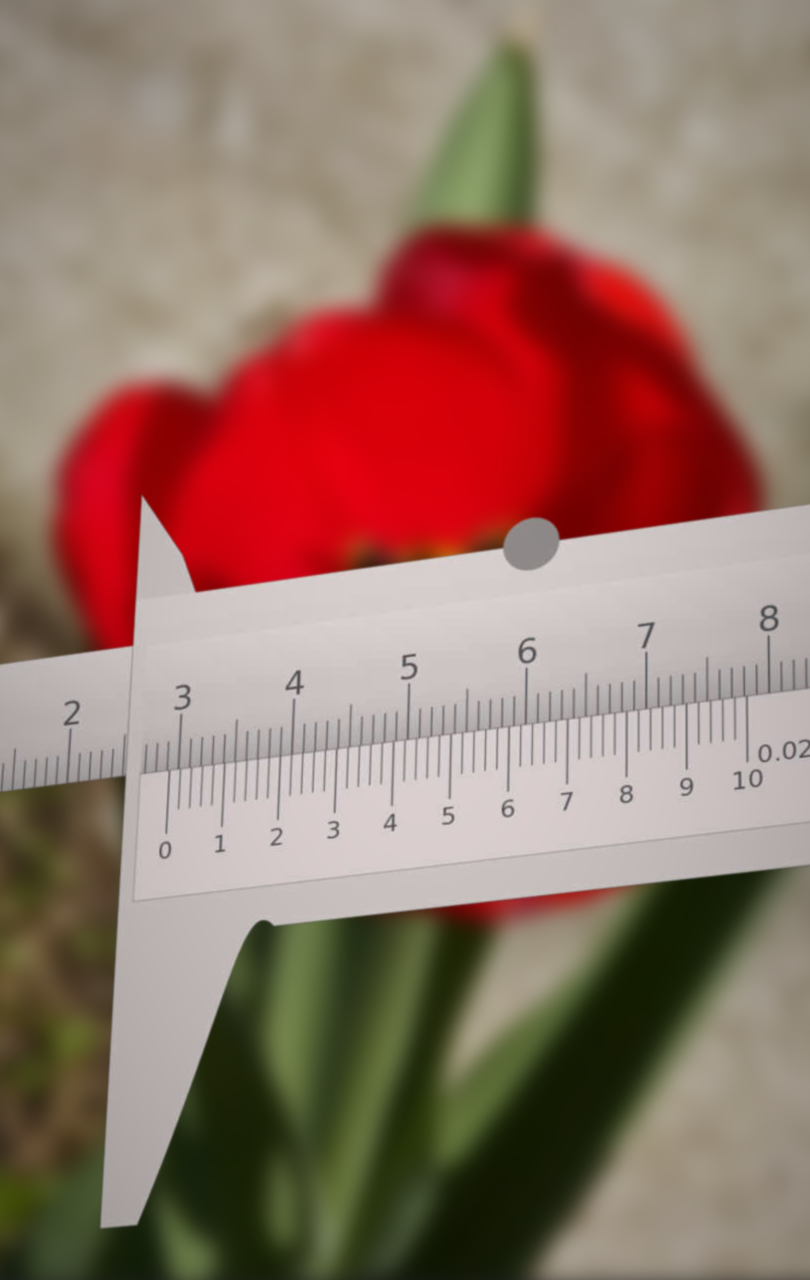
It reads 29.2 mm
